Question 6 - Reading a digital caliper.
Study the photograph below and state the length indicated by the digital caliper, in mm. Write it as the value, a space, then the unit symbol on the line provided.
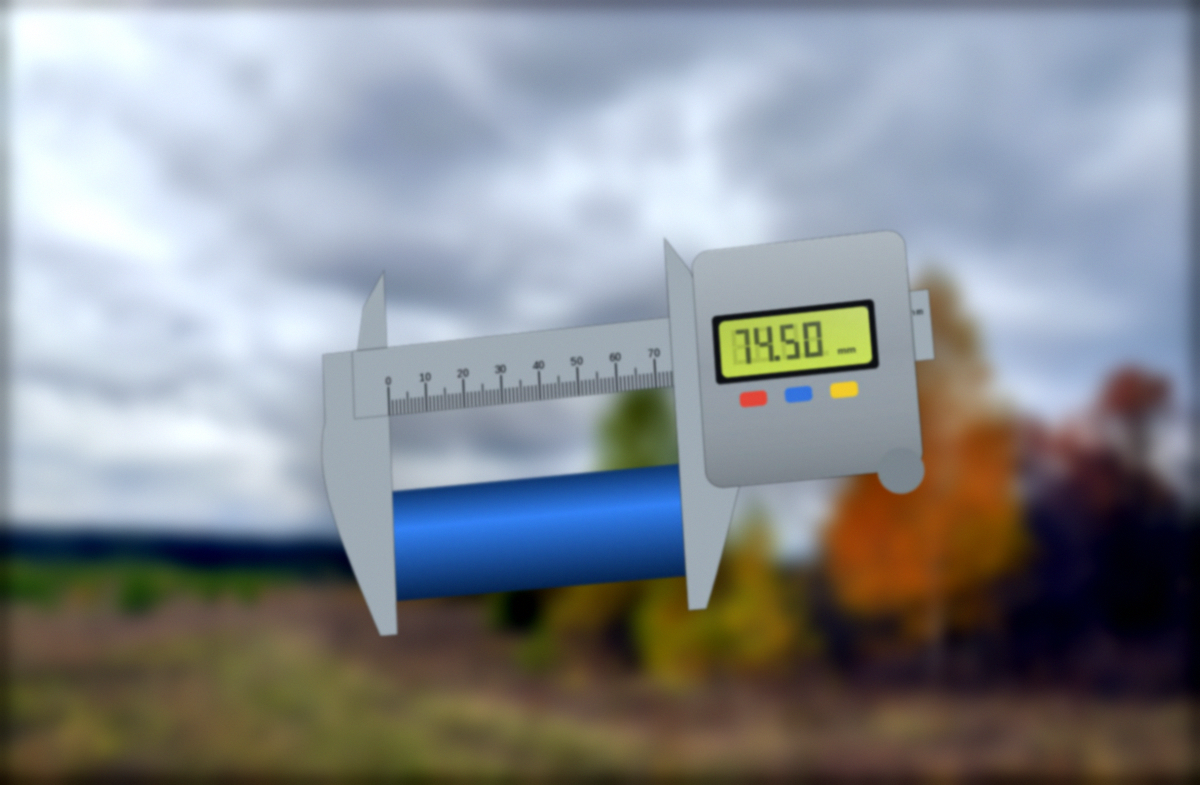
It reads 74.50 mm
